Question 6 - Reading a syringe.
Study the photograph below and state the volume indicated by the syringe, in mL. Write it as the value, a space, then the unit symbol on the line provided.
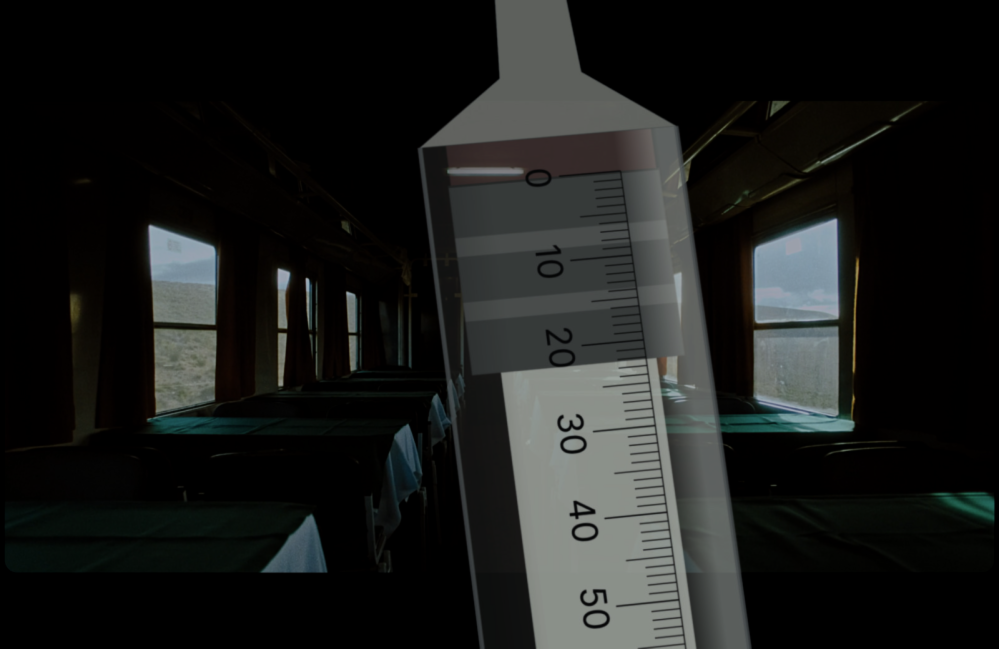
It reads 0 mL
